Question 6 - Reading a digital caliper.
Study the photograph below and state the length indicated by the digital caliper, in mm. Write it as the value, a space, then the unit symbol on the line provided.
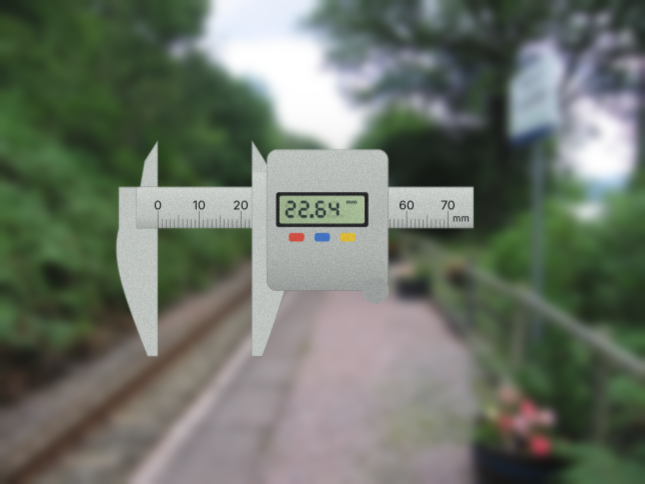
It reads 22.64 mm
